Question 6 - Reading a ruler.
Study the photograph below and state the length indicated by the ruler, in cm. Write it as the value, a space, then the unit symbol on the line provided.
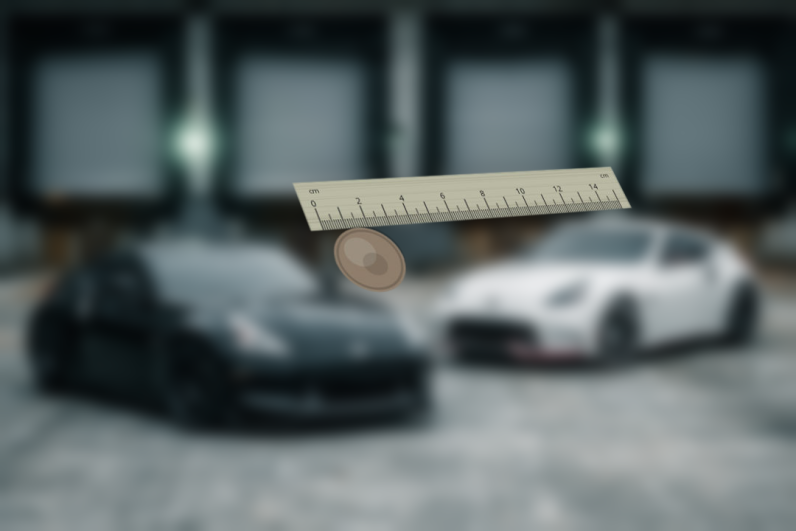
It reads 3 cm
